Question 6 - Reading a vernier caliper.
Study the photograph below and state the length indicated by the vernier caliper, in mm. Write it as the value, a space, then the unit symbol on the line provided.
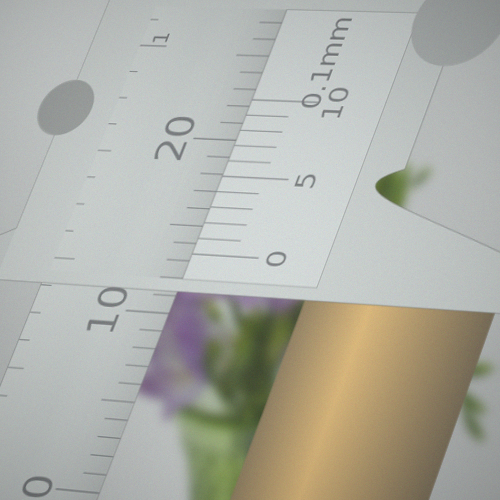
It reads 13.4 mm
